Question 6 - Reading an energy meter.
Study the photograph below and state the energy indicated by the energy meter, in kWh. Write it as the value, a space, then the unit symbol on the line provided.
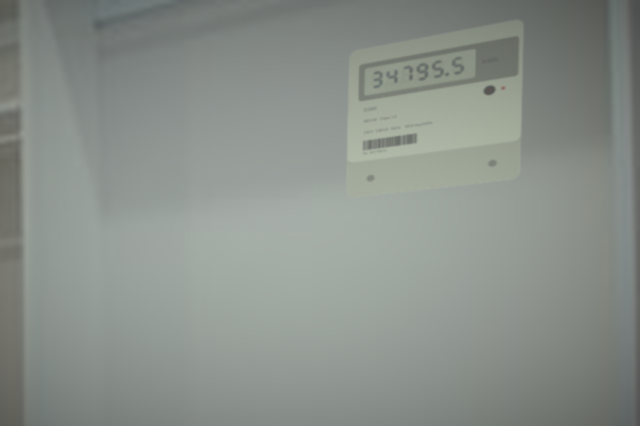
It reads 34795.5 kWh
